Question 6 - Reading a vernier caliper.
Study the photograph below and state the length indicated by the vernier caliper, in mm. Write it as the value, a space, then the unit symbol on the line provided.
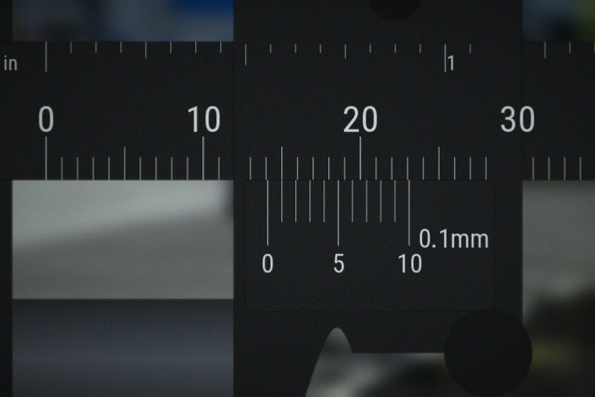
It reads 14.1 mm
